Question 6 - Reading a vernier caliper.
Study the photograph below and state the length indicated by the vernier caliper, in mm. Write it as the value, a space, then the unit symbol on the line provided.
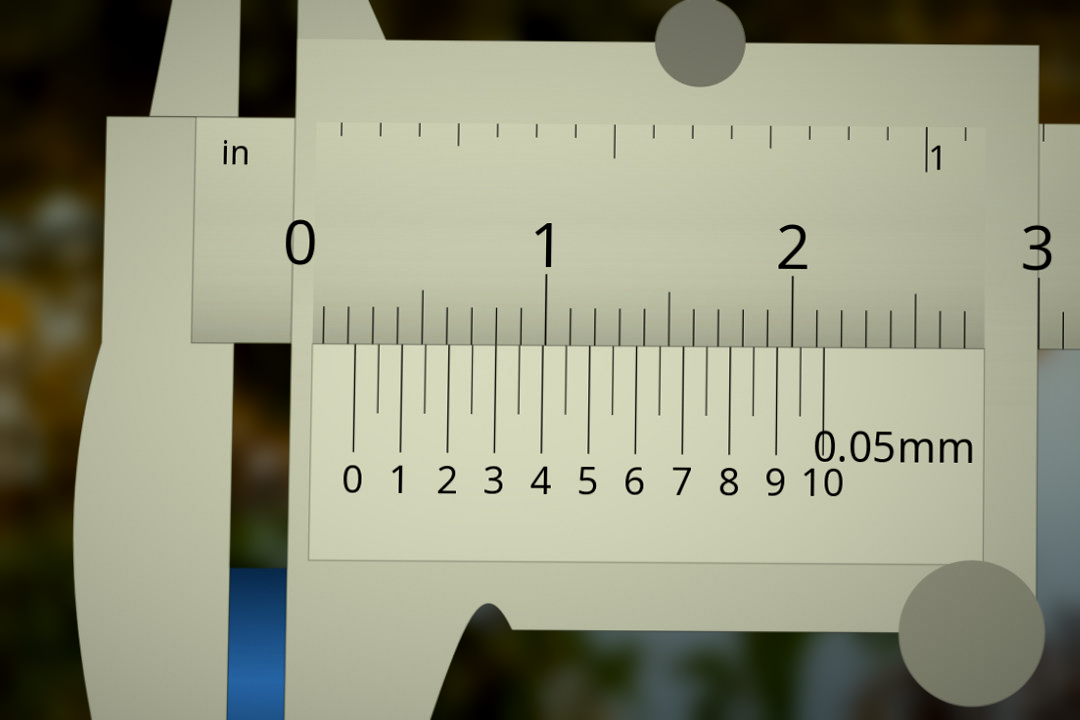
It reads 2.30 mm
